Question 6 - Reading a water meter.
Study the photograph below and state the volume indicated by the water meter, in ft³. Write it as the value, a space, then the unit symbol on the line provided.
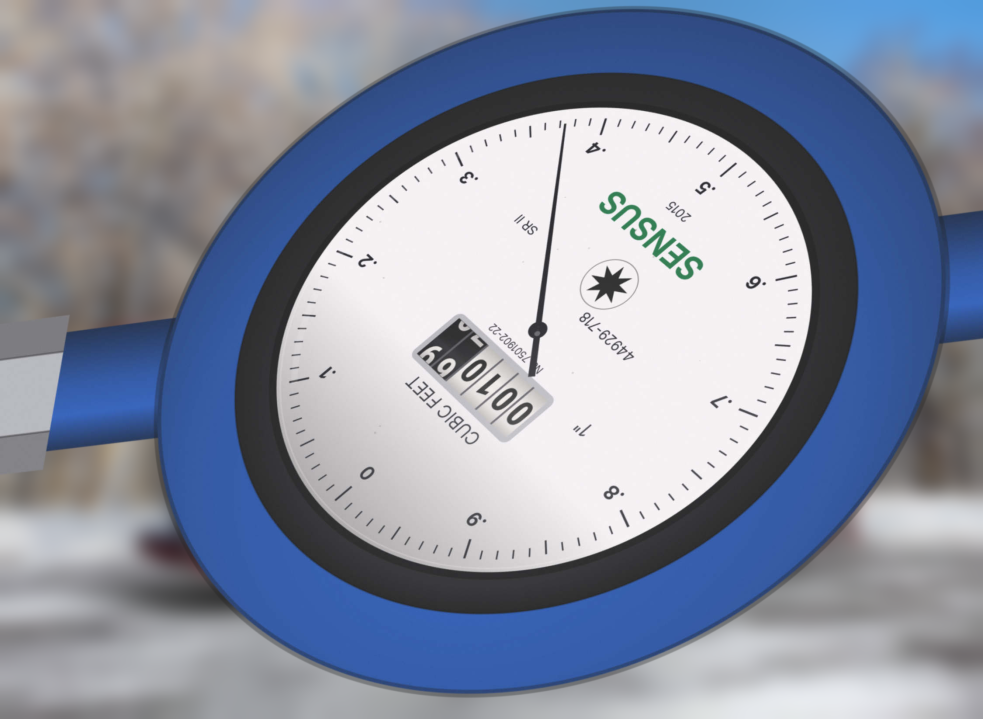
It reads 1069.37 ft³
